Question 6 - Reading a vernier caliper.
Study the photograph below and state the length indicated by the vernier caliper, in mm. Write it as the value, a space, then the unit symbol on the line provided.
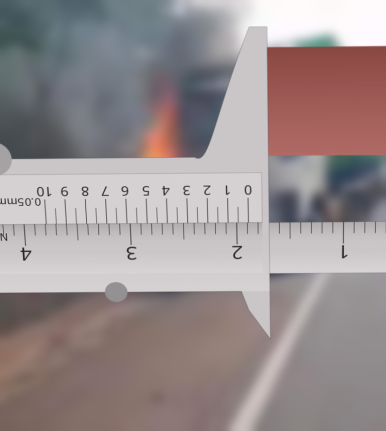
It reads 18.9 mm
